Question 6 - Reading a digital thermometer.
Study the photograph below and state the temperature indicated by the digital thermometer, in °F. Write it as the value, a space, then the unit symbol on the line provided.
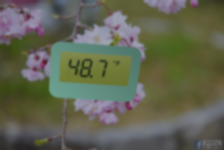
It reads 48.7 °F
